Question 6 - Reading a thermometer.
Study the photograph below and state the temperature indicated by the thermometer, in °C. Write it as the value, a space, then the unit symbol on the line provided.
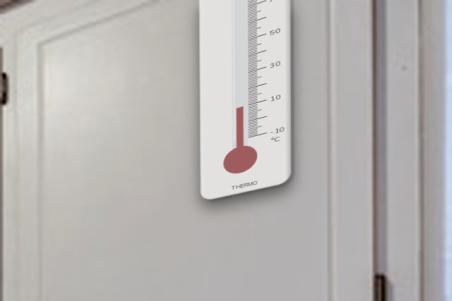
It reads 10 °C
